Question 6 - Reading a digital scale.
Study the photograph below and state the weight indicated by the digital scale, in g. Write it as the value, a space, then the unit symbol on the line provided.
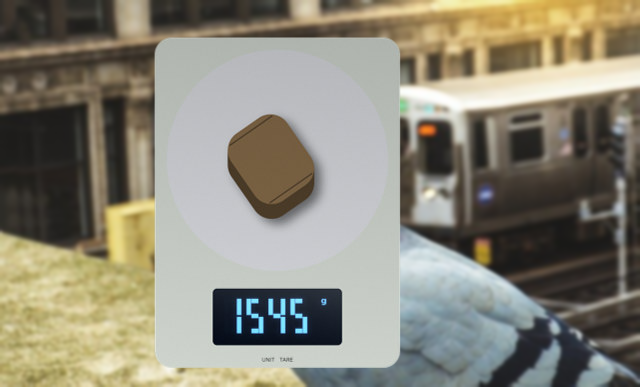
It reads 1545 g
